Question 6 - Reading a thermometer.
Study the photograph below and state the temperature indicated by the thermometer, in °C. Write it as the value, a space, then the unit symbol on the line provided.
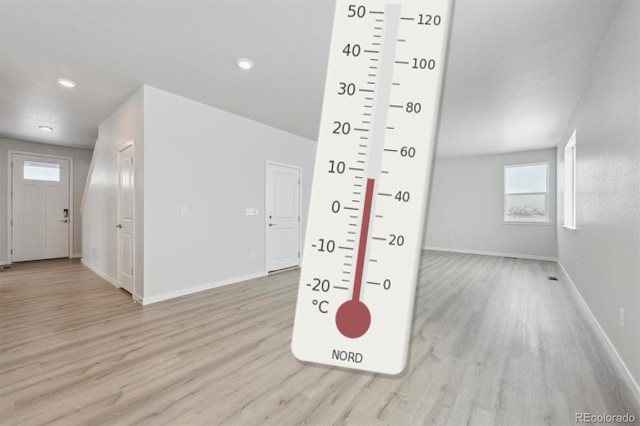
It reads 8 °C
